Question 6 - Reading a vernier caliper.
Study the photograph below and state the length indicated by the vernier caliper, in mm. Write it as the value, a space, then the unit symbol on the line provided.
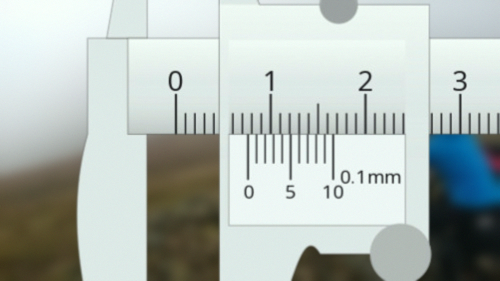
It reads 7.6 mm
